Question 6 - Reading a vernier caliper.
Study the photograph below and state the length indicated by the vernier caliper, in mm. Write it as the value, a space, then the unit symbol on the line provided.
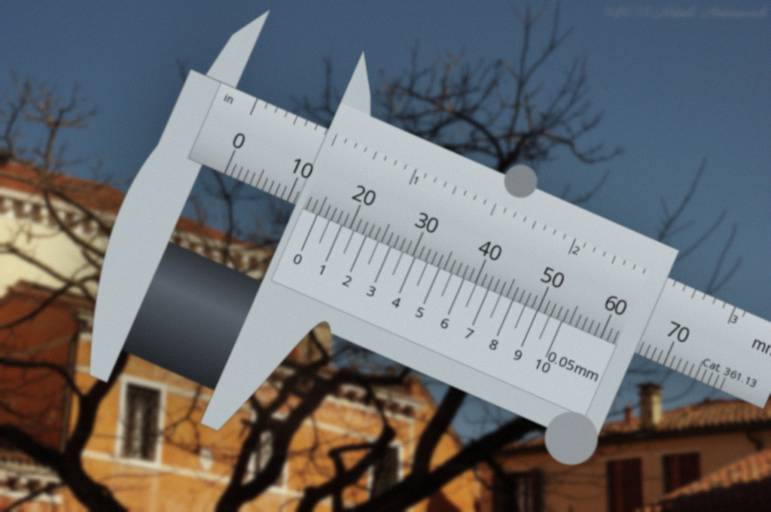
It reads 14.8 mm
